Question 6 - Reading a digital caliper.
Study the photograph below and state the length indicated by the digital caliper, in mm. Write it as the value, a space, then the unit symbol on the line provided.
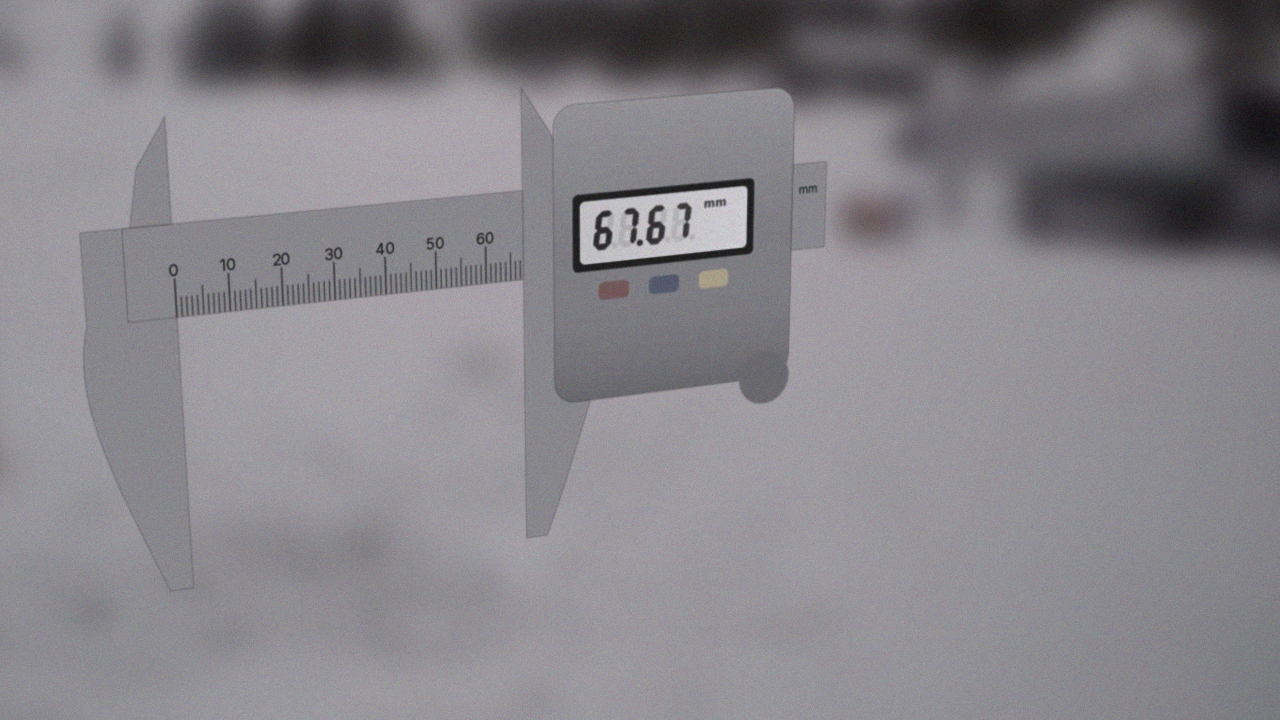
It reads 67.67 mm
